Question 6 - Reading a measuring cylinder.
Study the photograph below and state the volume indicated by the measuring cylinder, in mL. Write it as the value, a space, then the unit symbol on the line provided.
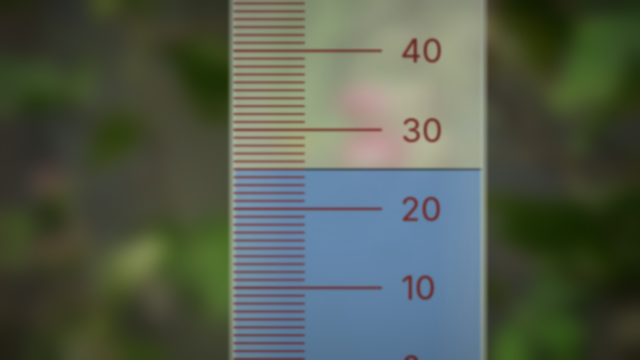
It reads 25 mL
